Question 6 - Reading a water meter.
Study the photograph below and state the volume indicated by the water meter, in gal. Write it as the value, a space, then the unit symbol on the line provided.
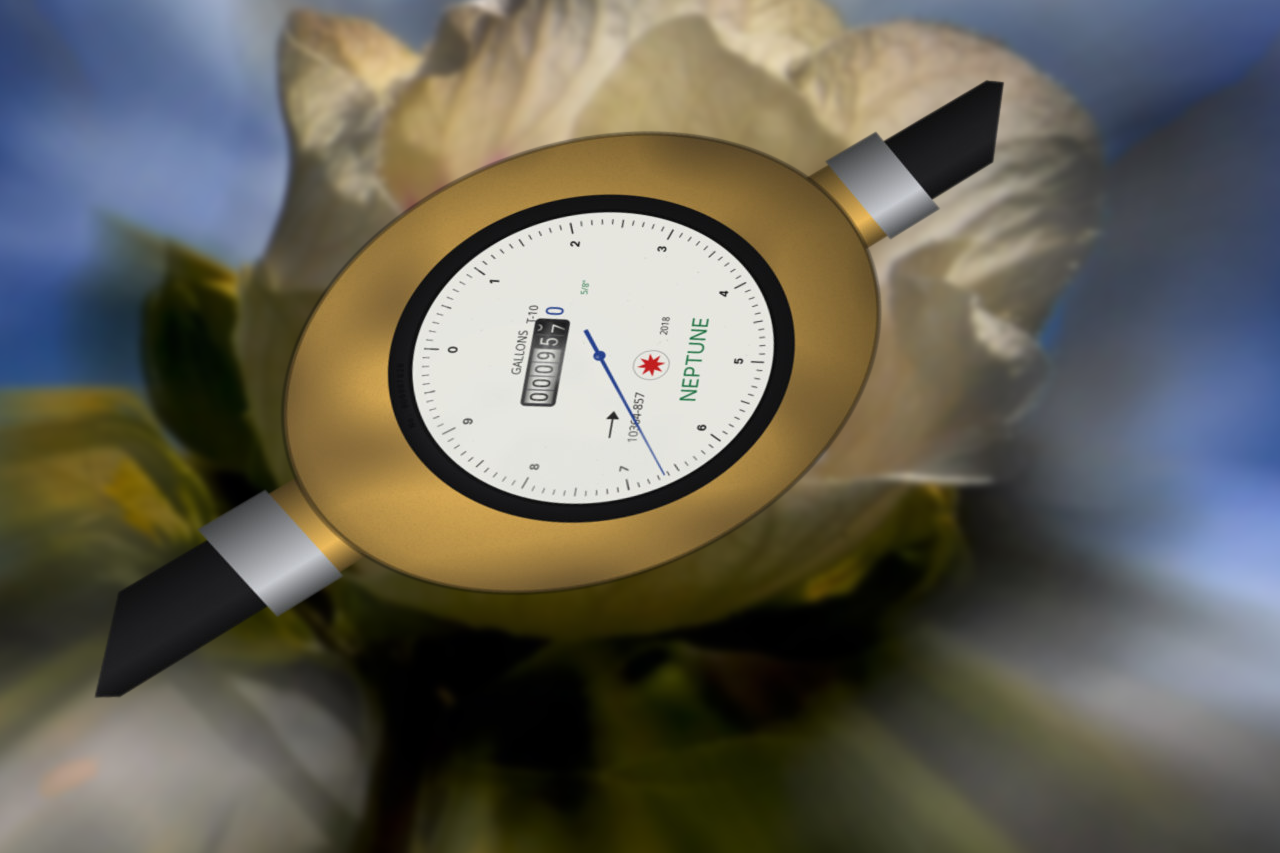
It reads 9566.6 gal
